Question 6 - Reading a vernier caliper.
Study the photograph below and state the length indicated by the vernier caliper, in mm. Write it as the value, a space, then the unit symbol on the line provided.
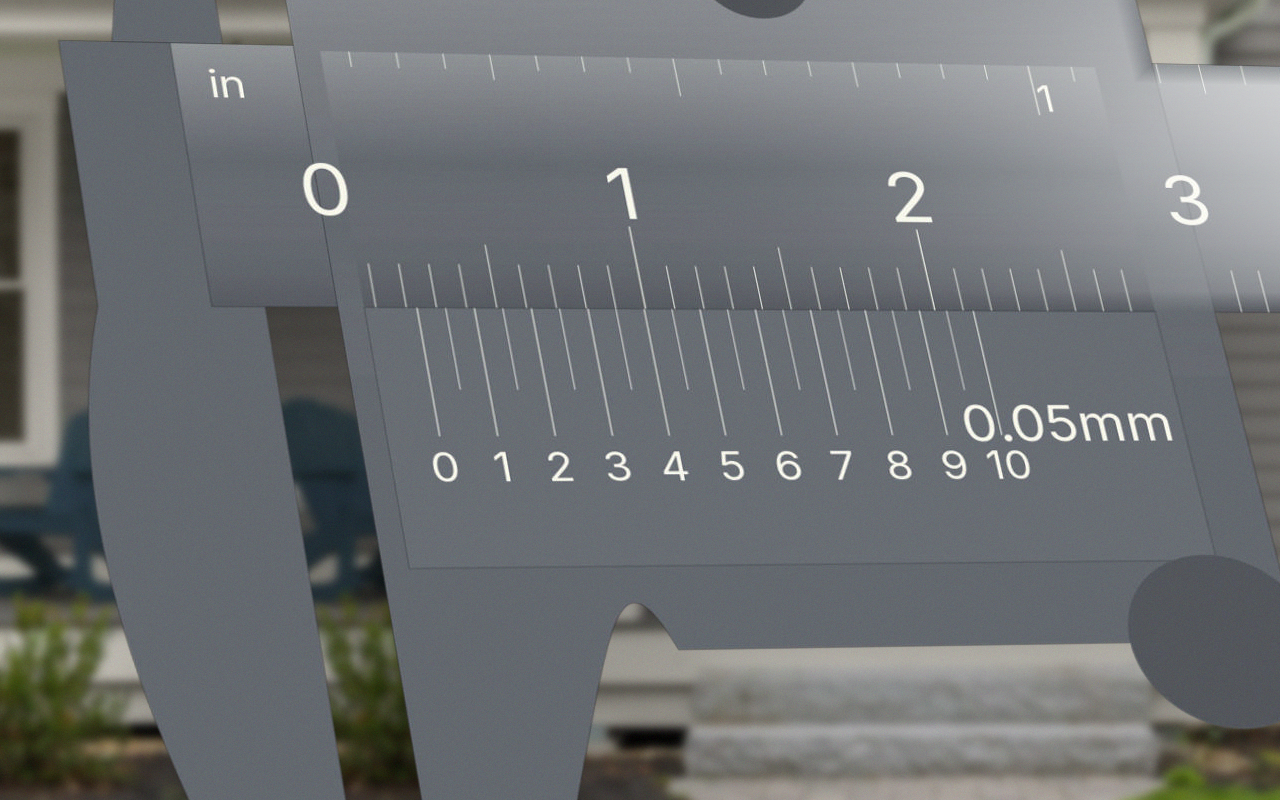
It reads 2.35 mm
